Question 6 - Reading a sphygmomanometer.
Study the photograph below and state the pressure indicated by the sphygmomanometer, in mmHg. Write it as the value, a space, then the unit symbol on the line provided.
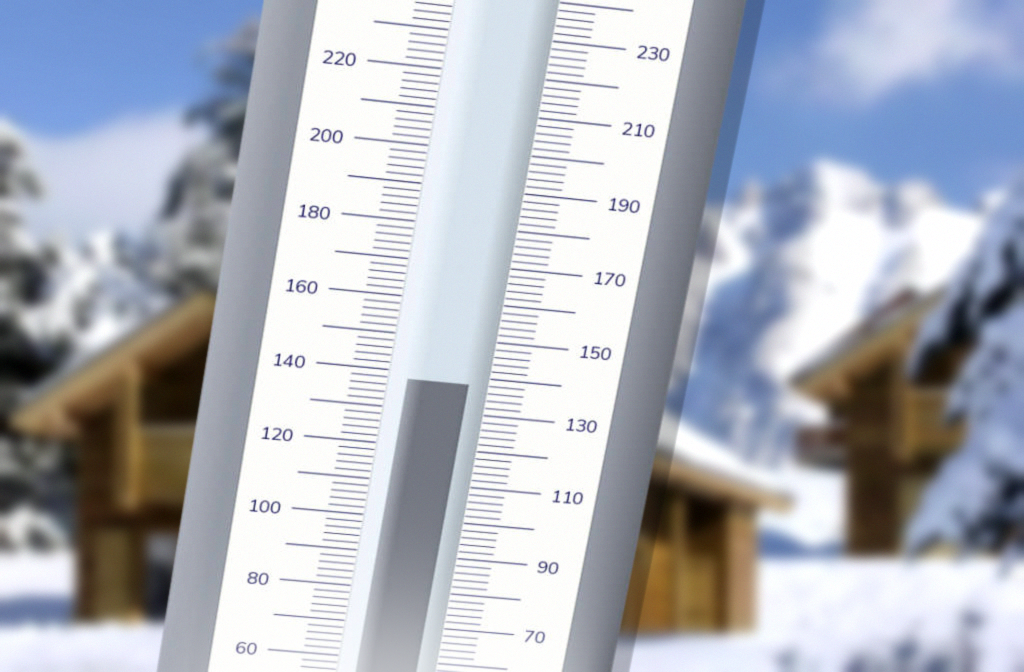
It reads 138 mmHg
